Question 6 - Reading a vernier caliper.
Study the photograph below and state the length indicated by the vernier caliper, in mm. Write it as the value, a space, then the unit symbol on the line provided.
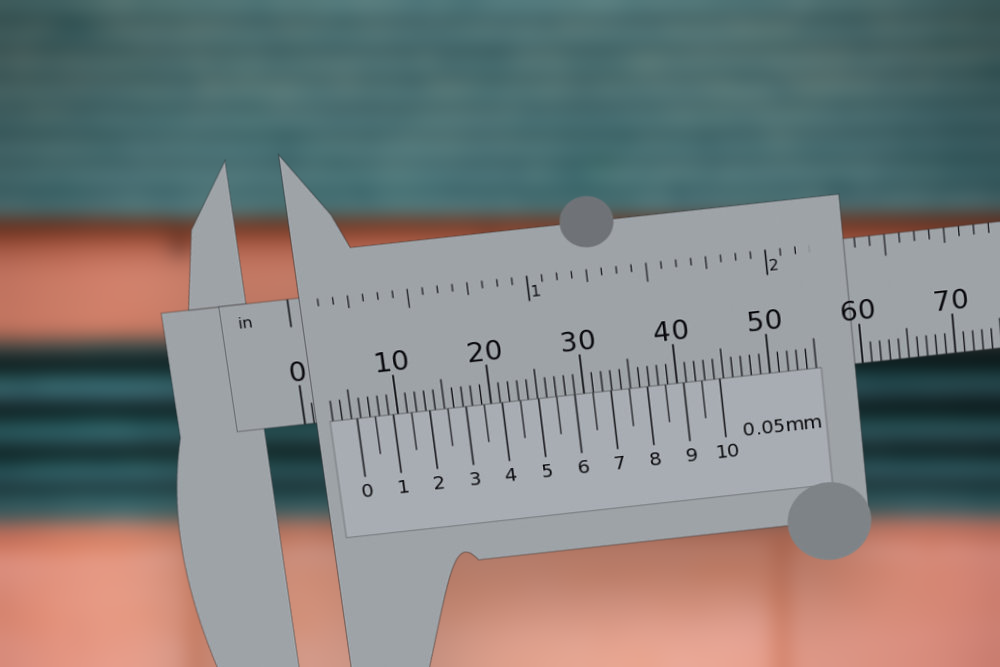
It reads 5.6 mm
